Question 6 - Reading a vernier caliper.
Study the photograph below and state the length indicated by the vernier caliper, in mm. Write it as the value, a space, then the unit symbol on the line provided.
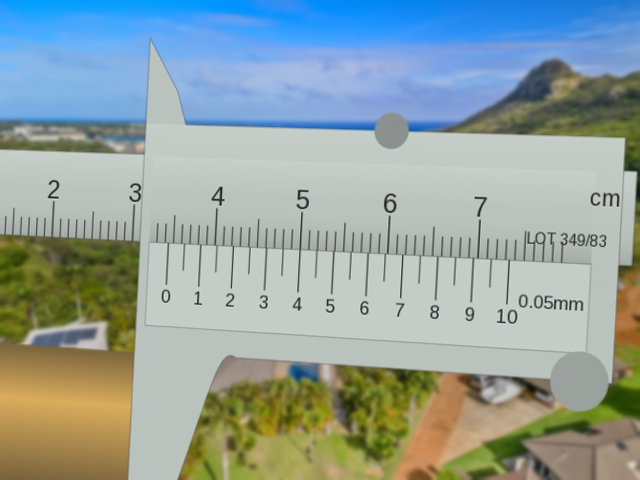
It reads 34.4 mm
